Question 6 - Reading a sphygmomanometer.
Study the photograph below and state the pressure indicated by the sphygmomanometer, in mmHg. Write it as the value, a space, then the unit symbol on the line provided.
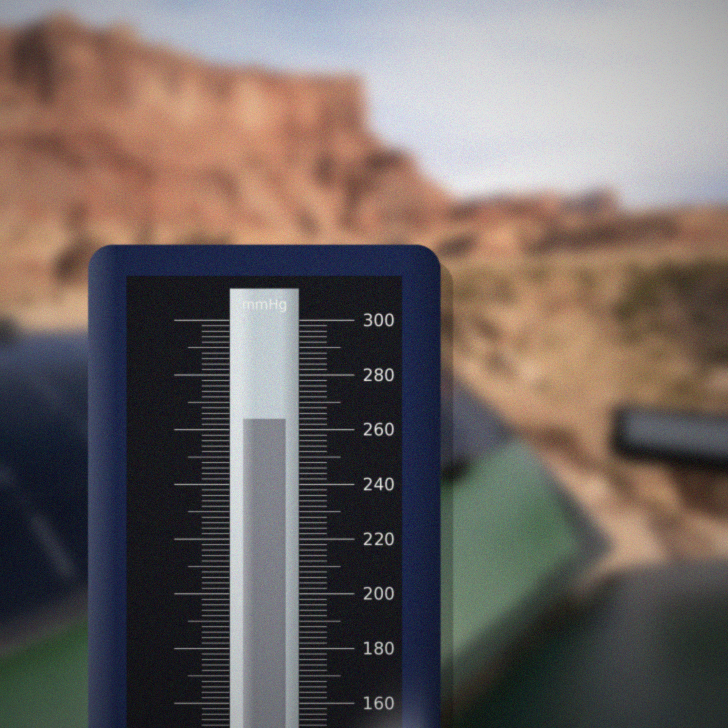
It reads 264 mmHg
